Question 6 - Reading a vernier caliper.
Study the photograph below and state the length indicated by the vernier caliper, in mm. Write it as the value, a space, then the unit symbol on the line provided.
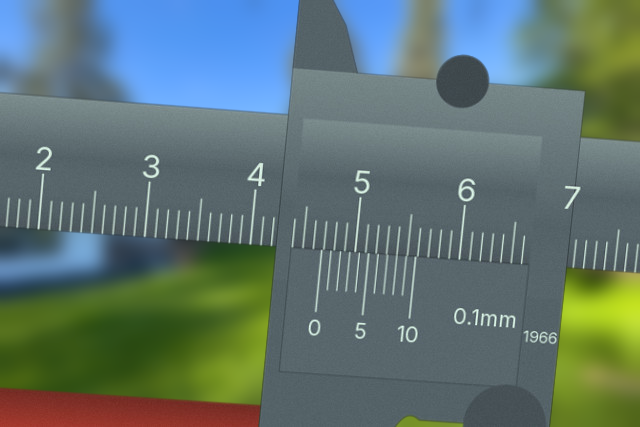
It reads 46.8 mm
